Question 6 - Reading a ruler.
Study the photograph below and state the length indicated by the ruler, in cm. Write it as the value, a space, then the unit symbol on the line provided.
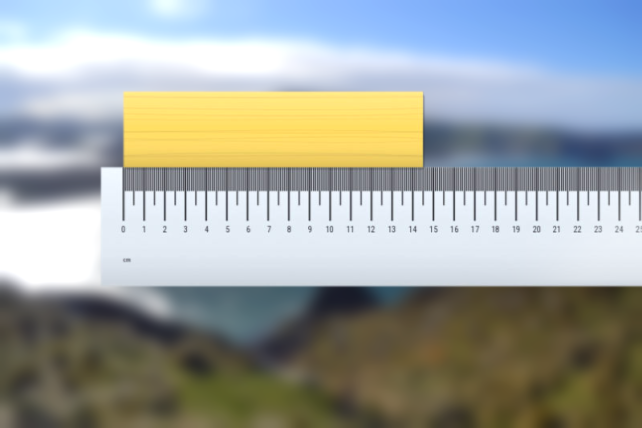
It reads 14.5 cm
